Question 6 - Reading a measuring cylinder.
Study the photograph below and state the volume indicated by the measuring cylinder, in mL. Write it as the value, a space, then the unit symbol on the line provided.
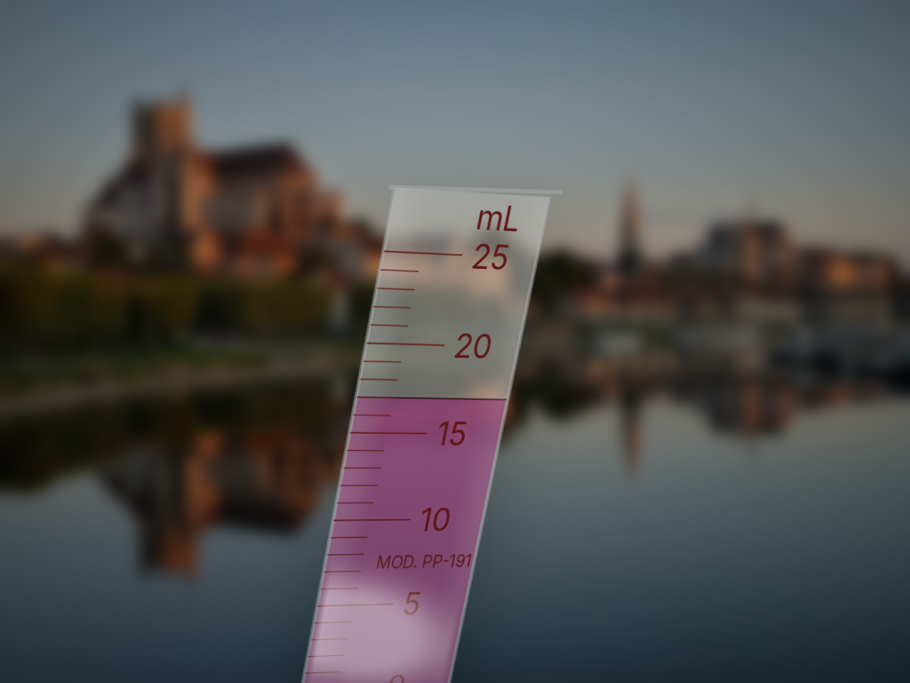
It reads 17 mL
